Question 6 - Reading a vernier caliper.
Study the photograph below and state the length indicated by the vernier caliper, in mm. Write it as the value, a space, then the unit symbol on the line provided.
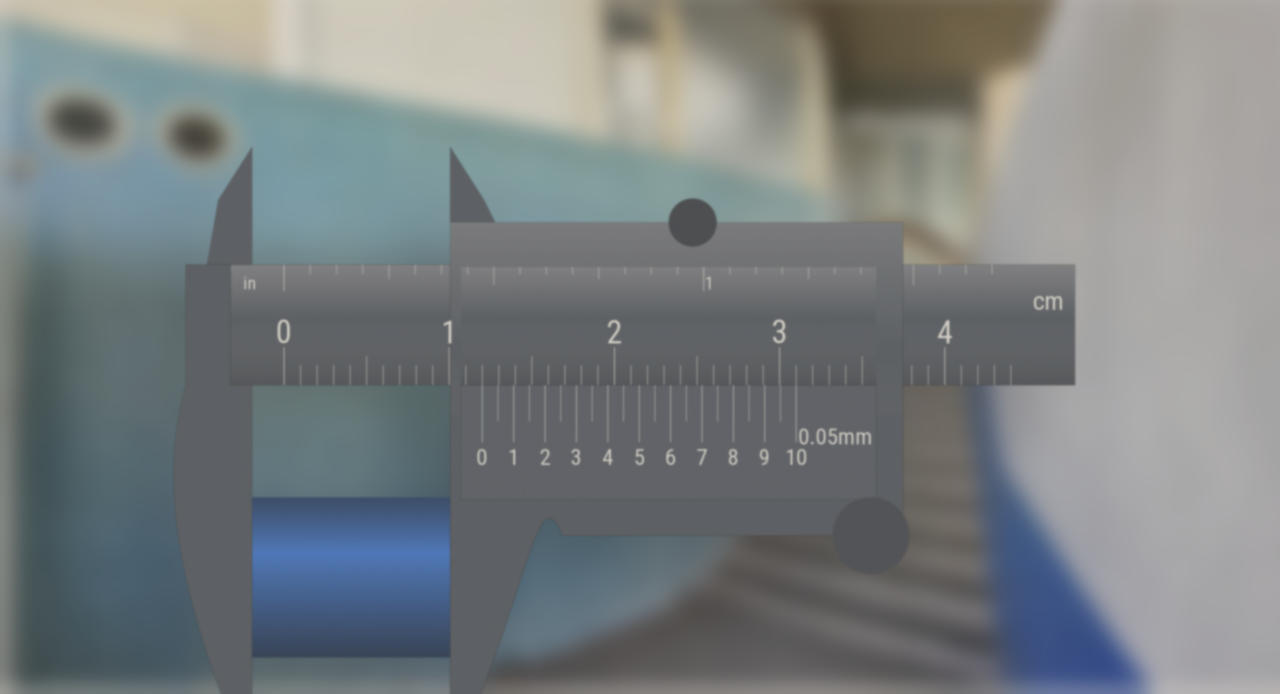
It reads 12.0 mm
